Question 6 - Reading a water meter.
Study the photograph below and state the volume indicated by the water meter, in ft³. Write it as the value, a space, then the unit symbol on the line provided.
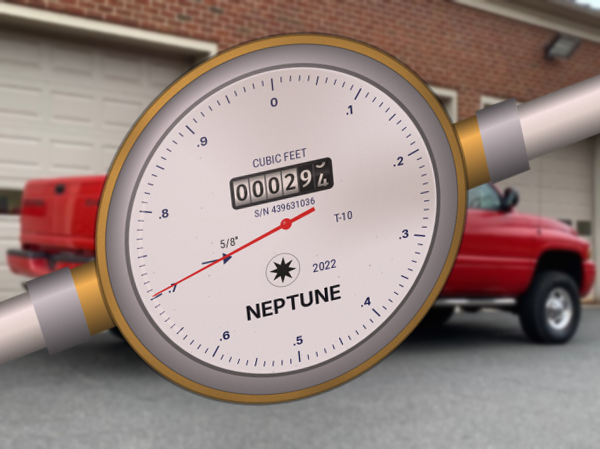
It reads 293.70 ft³
